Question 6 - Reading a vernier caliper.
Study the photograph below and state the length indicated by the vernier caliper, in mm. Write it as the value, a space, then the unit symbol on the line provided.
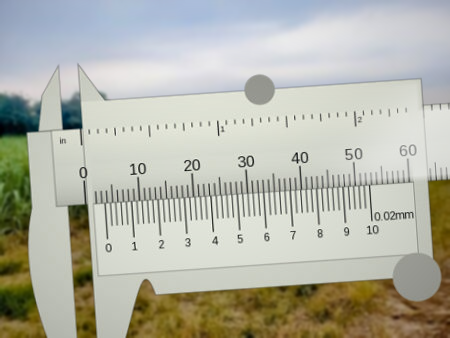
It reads 3.6 mm
